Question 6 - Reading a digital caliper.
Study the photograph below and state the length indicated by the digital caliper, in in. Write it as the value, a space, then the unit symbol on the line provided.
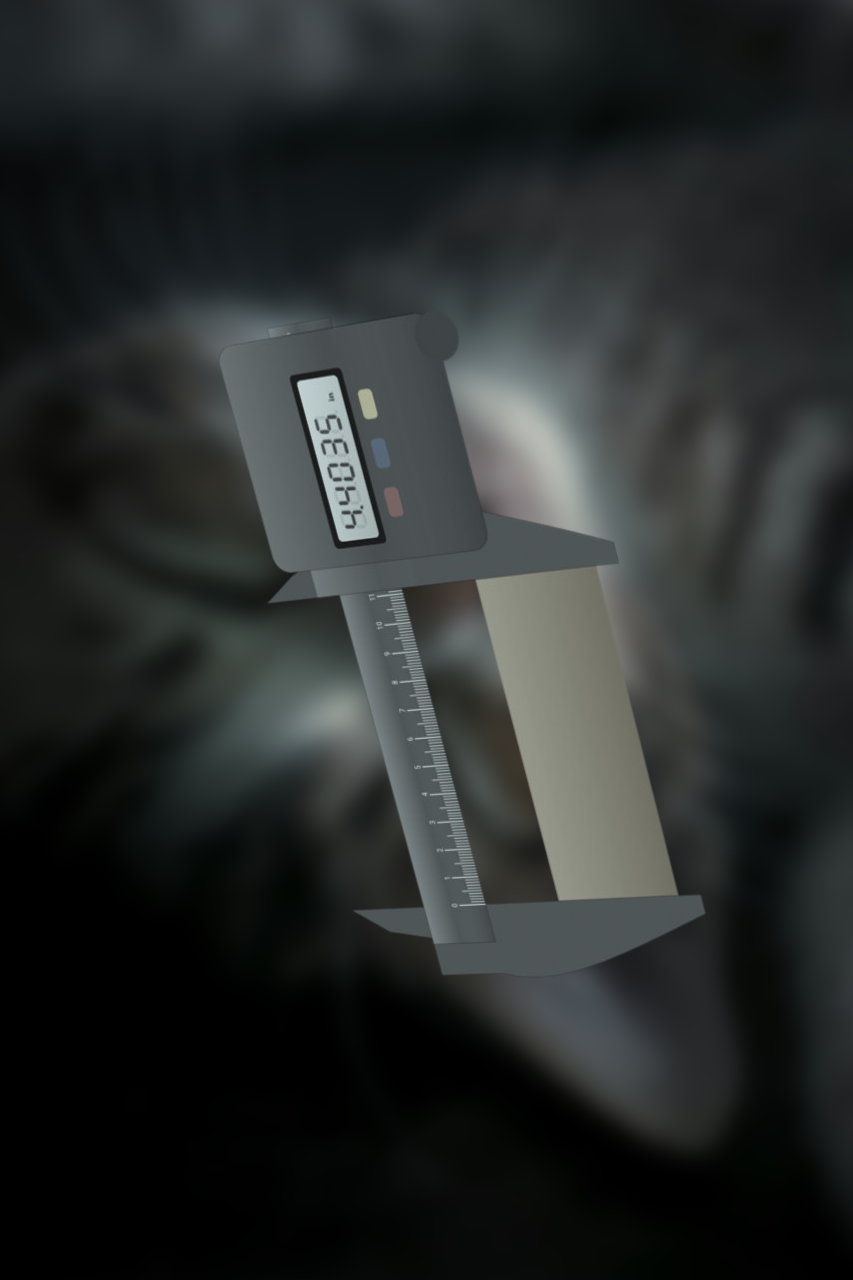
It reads 4.4035 in
